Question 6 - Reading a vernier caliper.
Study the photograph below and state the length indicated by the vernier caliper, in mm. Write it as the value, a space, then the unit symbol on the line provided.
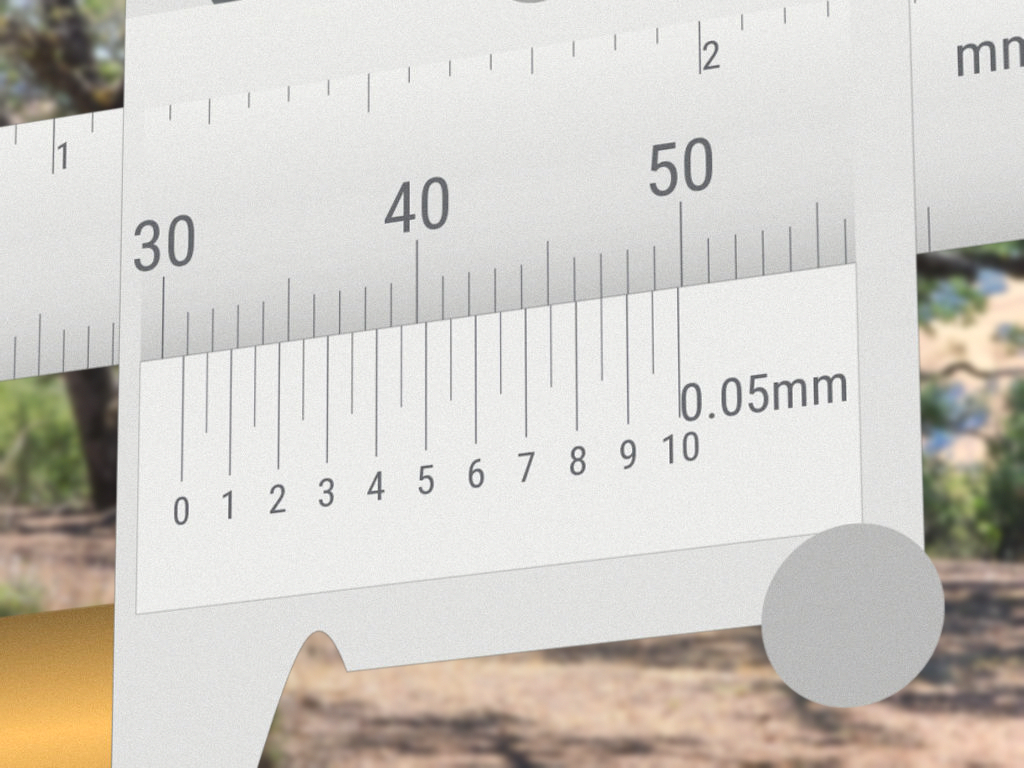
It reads 30.85 mm
